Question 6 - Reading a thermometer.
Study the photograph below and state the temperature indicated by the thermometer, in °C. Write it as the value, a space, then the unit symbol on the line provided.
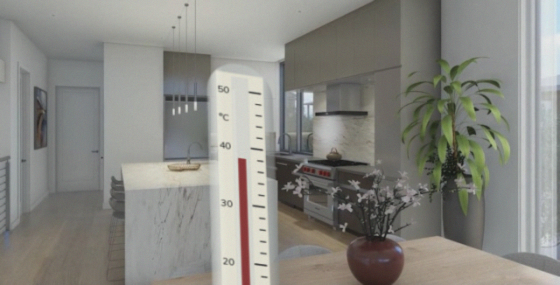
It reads 38 °C
